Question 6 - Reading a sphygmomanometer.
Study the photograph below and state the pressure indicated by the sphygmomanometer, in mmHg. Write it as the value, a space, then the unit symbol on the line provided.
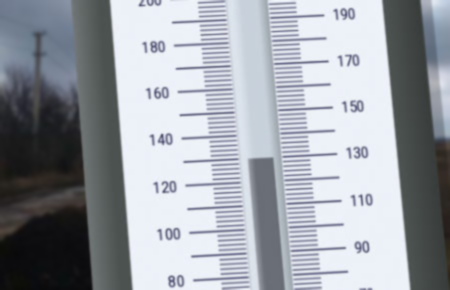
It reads 130 mmHg
